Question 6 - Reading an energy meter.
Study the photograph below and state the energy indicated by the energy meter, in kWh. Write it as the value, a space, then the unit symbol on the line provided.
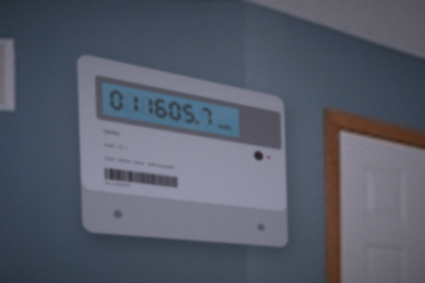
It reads 11605.7 kWh
